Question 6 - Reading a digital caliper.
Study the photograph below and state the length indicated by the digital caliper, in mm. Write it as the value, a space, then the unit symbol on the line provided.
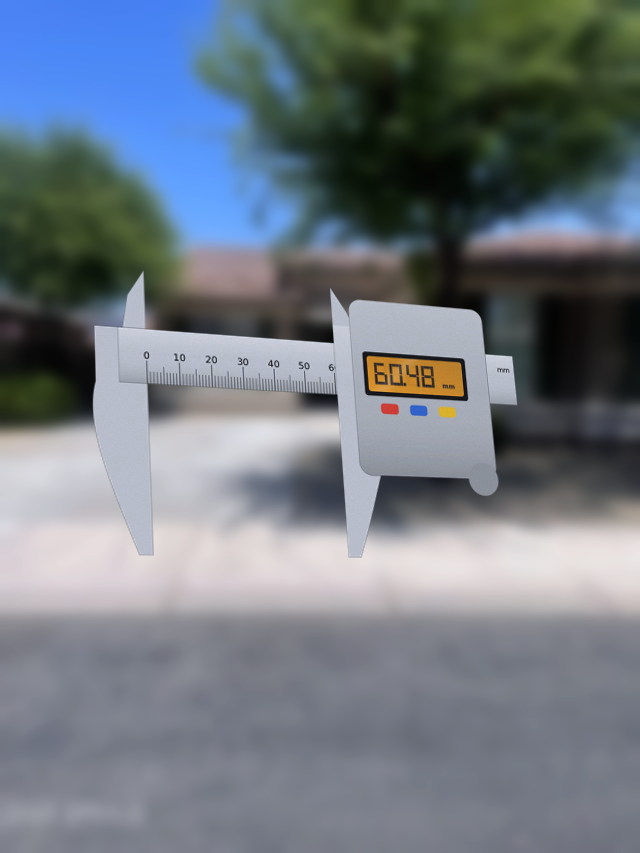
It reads 60.48 mm
